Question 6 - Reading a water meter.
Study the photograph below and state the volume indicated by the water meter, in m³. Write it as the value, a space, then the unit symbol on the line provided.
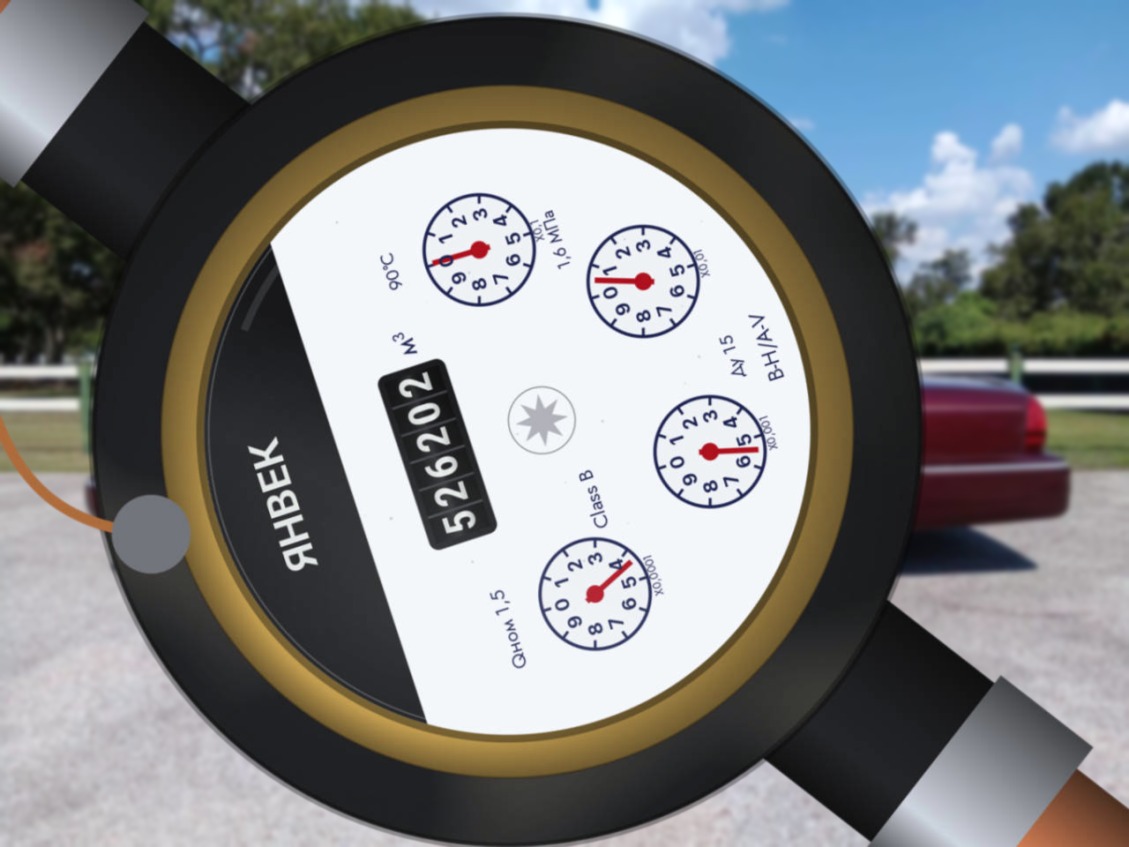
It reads 526202.0054 m³
